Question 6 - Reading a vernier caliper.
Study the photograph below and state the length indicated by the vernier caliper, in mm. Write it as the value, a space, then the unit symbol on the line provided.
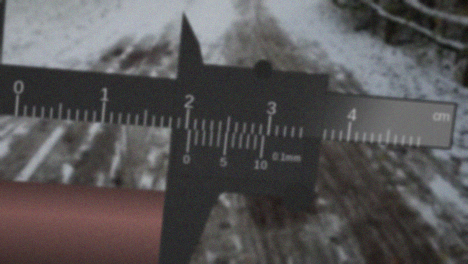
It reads 20.4 mm
